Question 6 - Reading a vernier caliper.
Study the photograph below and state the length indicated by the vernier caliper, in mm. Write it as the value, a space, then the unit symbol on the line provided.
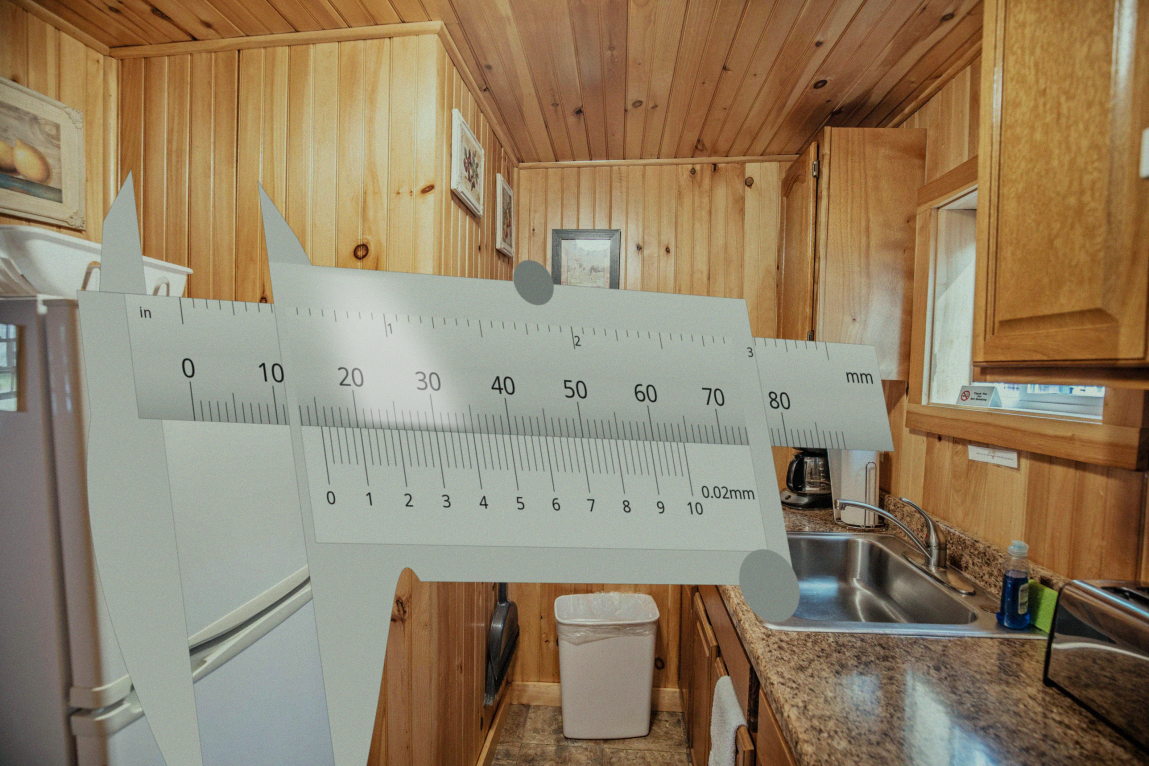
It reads 15.4 mm
